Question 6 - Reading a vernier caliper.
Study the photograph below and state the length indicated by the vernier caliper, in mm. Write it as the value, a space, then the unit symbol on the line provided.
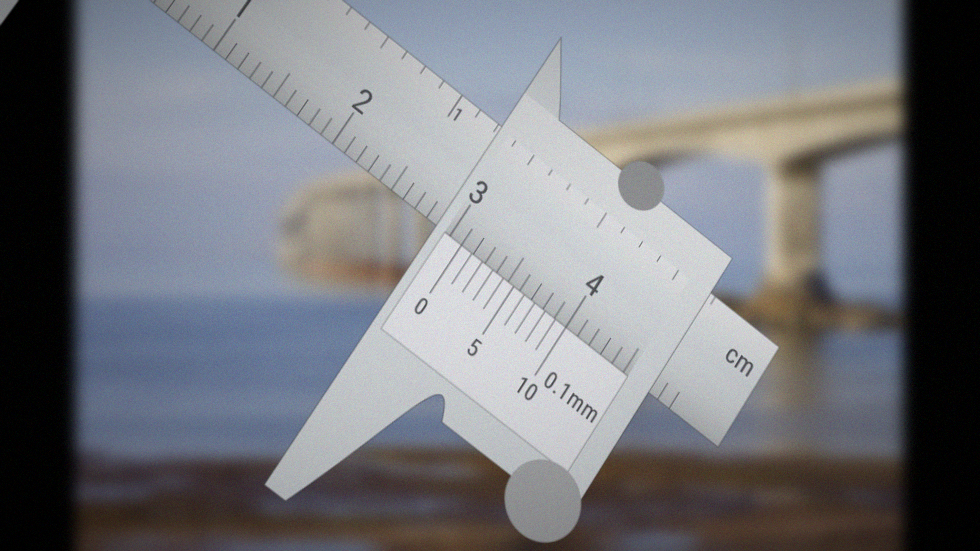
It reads 31.0 mm
